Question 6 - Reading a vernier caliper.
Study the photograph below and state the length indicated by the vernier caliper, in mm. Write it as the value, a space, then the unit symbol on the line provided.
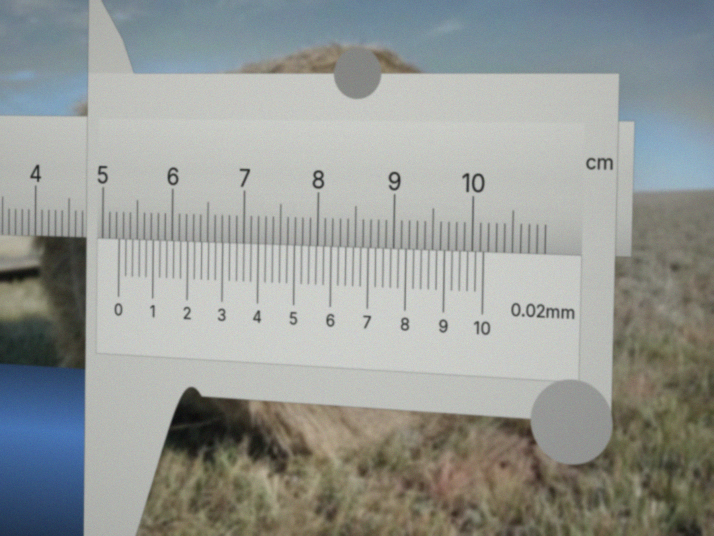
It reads 52.4 mm
